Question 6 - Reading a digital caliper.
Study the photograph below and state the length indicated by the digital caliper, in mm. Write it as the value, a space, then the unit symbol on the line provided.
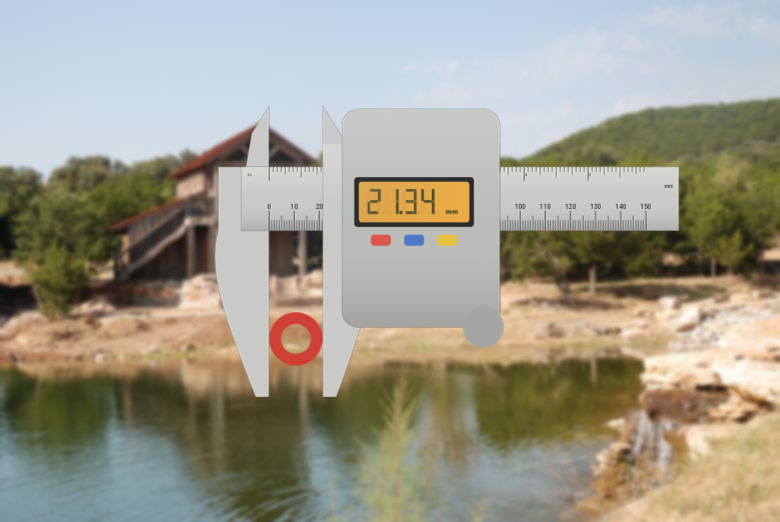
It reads 21.34 mm
